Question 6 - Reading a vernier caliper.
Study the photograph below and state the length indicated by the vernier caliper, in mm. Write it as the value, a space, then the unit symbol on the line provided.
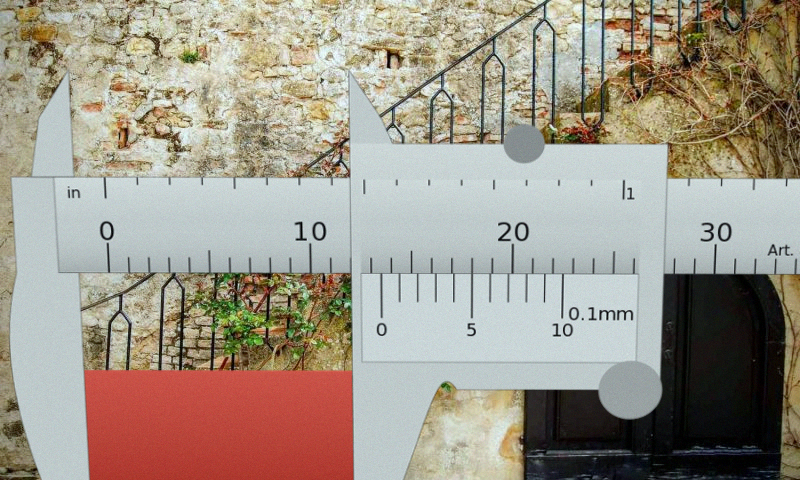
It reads 13.5 mm
